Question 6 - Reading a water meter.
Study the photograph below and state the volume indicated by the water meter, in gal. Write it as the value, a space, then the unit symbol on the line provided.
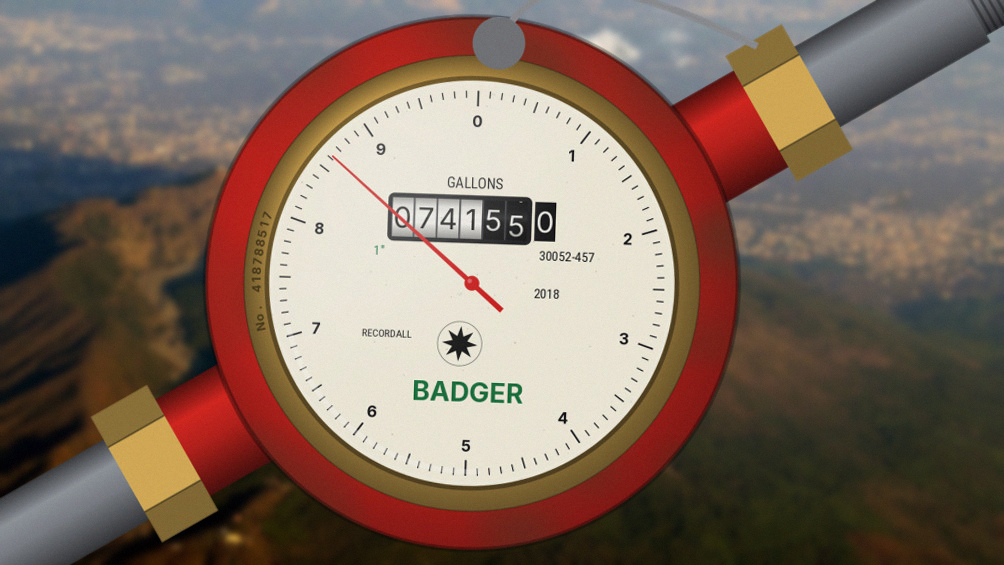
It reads 741548.6 gal
